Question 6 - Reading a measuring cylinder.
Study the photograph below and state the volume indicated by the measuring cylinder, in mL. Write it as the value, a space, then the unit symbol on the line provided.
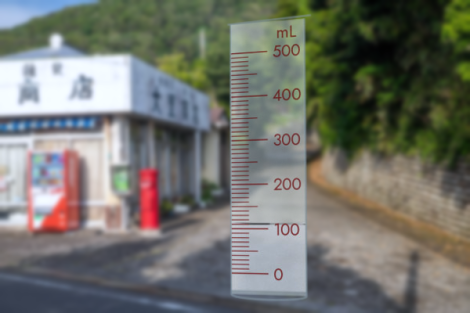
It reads 110 mL
